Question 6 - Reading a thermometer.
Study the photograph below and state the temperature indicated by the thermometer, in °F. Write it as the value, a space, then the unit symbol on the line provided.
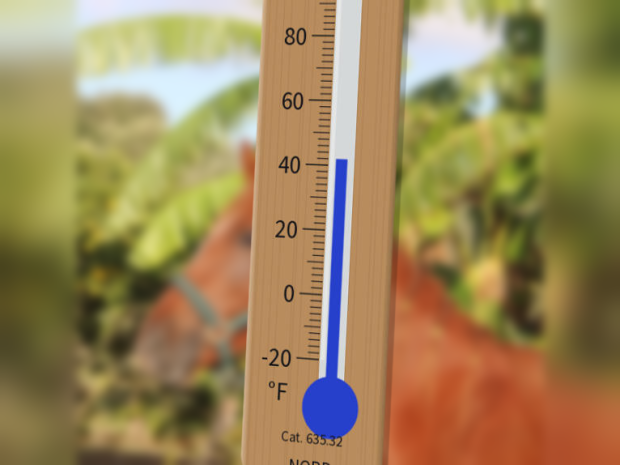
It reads 42 °F
